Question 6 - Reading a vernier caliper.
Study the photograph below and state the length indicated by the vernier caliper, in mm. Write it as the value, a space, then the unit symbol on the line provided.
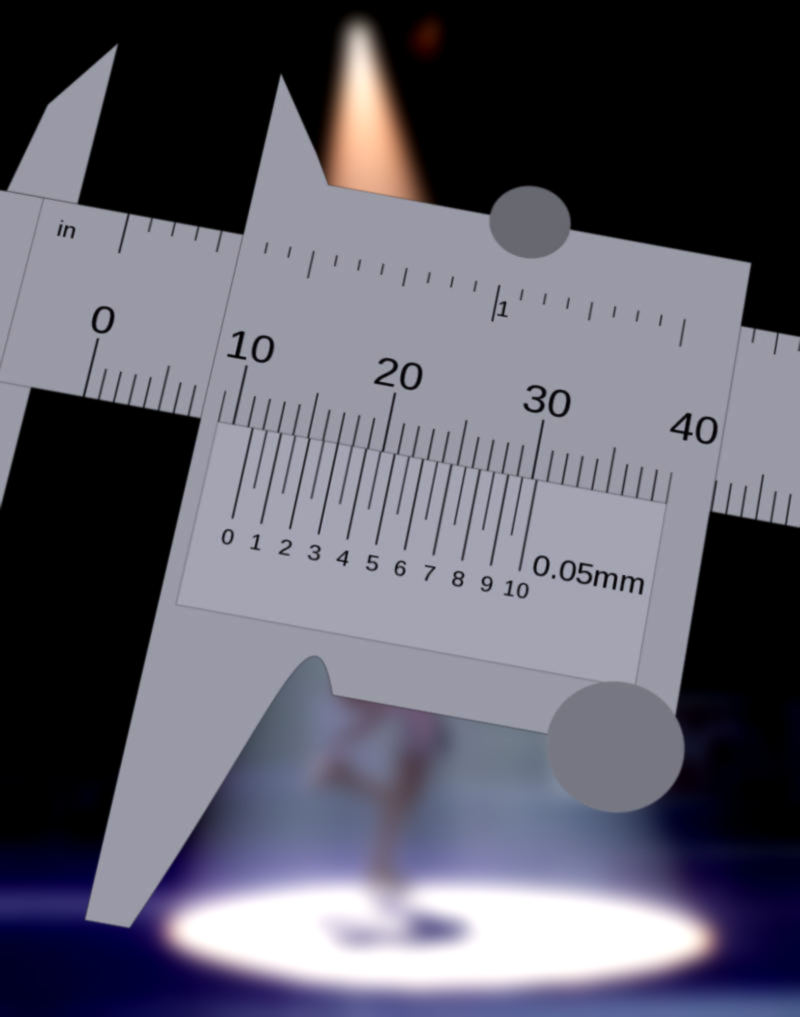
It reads 11.3 mm
